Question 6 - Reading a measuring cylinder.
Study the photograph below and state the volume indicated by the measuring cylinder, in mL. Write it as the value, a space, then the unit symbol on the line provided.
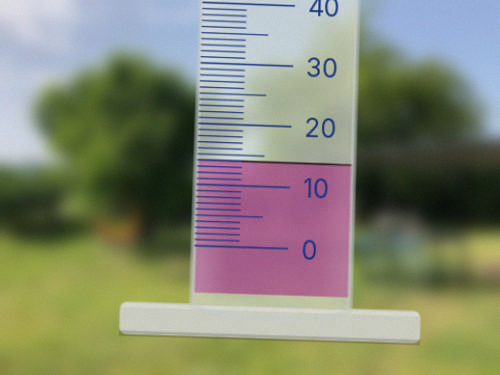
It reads 14 mL
